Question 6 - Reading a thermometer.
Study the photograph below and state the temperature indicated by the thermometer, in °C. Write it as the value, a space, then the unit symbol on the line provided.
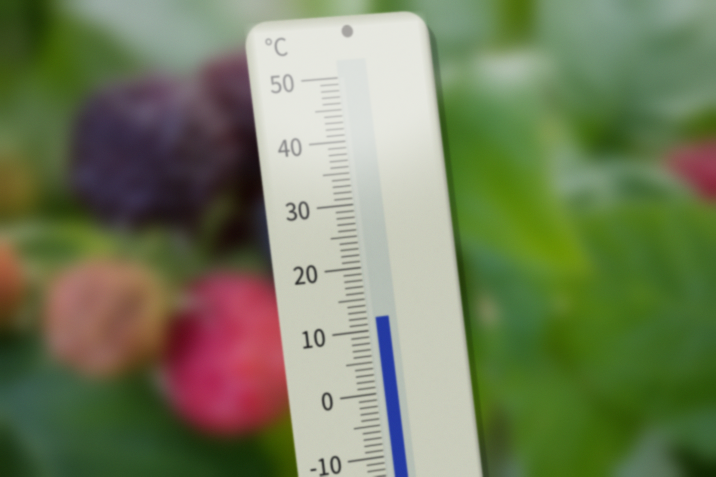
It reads 12 °C
